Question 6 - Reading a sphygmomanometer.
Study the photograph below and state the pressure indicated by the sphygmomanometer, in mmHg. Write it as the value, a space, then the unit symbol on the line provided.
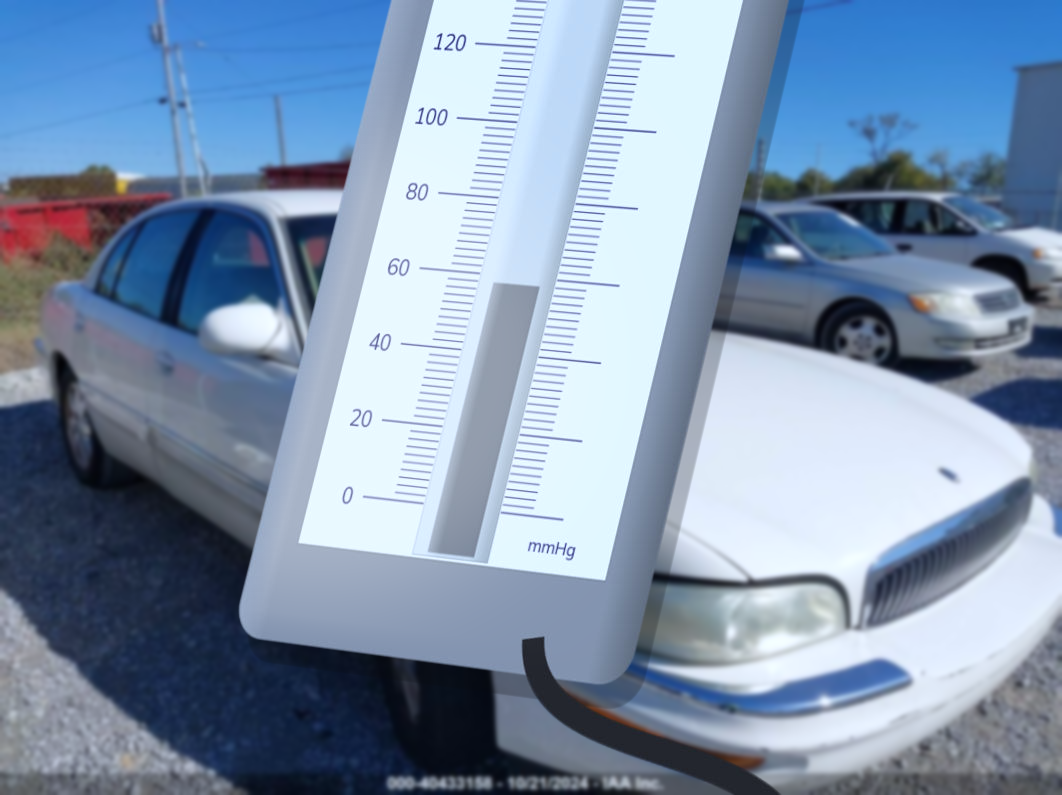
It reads 58 mmHg
